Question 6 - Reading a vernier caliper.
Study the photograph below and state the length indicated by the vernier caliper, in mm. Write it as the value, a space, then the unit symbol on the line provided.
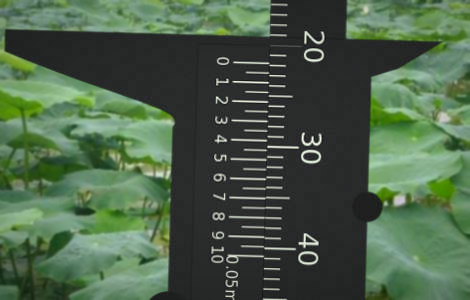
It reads 21.8 mm
